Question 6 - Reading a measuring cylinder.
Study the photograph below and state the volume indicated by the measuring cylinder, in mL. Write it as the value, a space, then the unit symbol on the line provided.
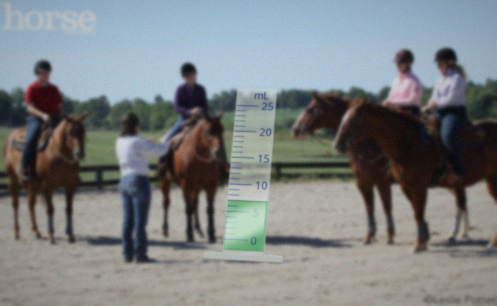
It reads 7 mL
